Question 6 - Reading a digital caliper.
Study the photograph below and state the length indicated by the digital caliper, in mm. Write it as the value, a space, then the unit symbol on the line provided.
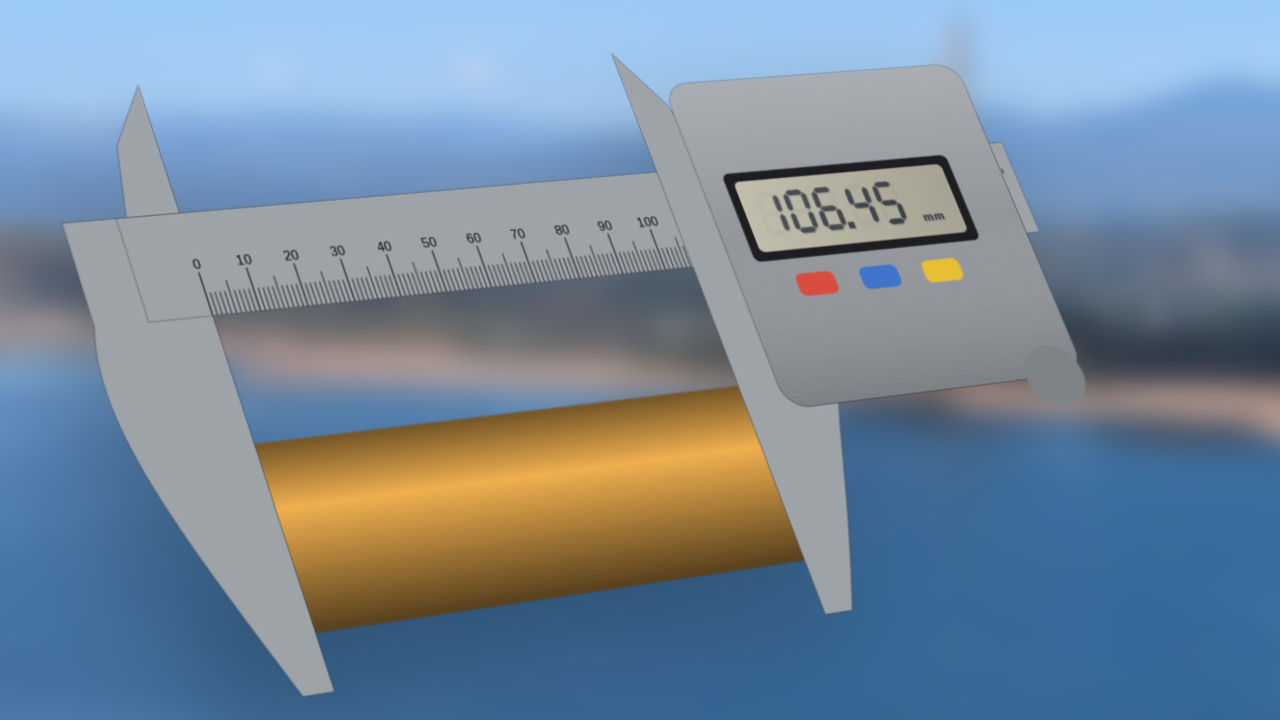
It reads 106.45 mm
